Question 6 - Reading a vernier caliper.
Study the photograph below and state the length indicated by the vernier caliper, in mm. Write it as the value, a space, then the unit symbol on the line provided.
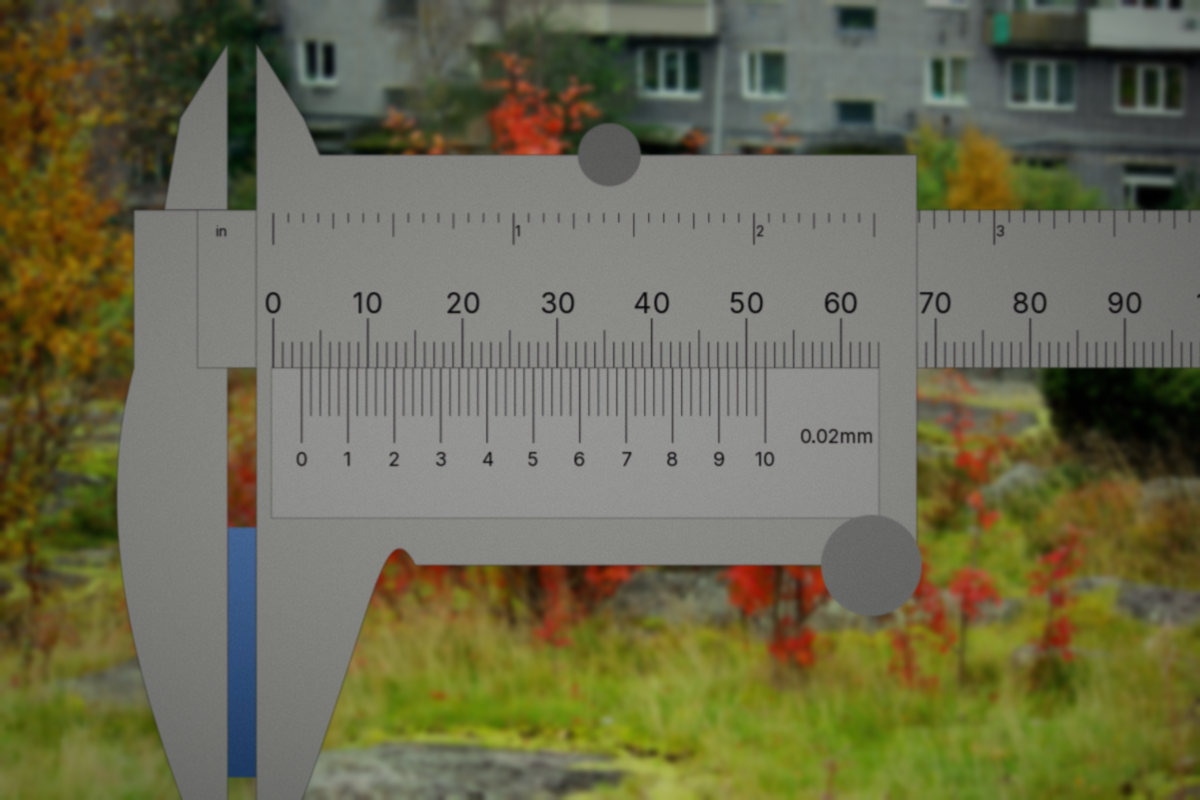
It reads 3.0 mm
